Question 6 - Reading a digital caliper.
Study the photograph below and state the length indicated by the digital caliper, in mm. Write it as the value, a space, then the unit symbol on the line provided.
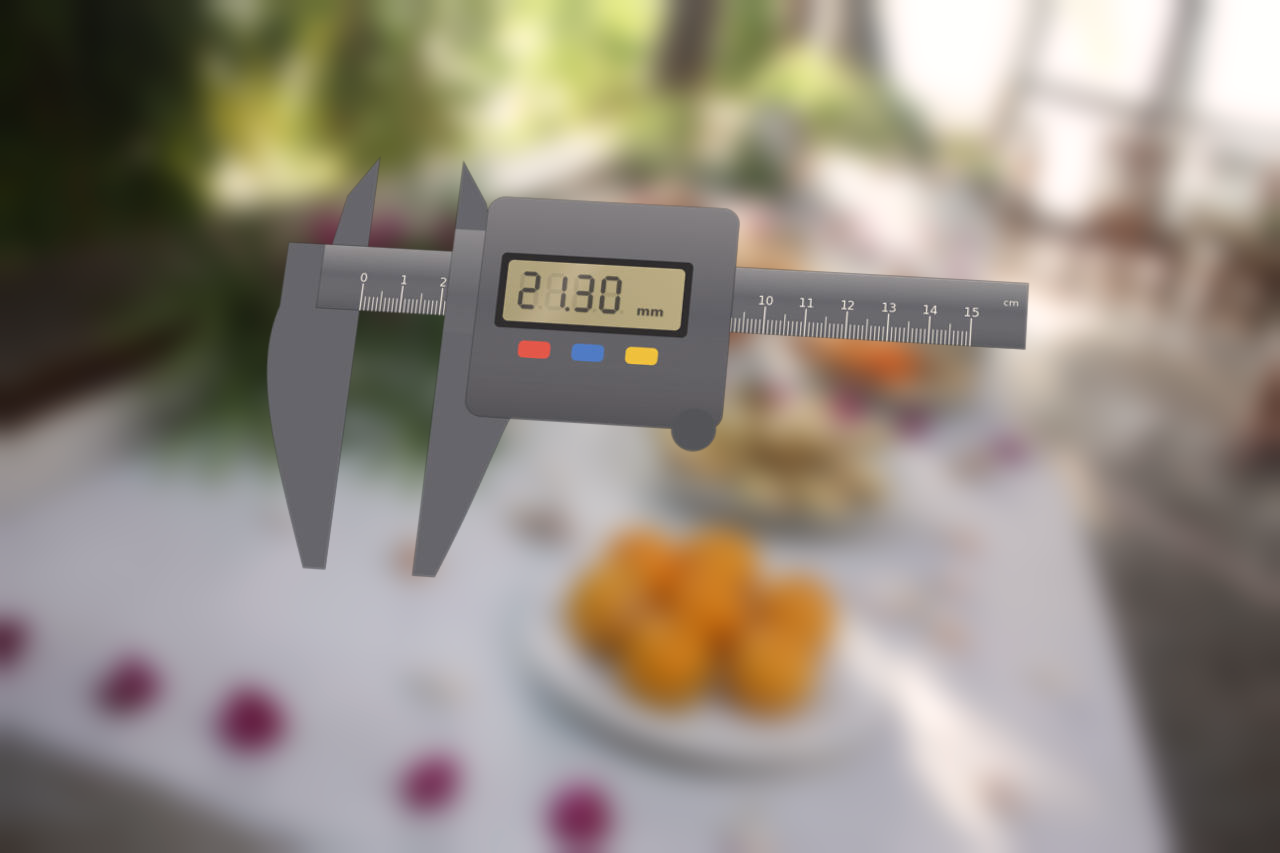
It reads 21.30 mm
